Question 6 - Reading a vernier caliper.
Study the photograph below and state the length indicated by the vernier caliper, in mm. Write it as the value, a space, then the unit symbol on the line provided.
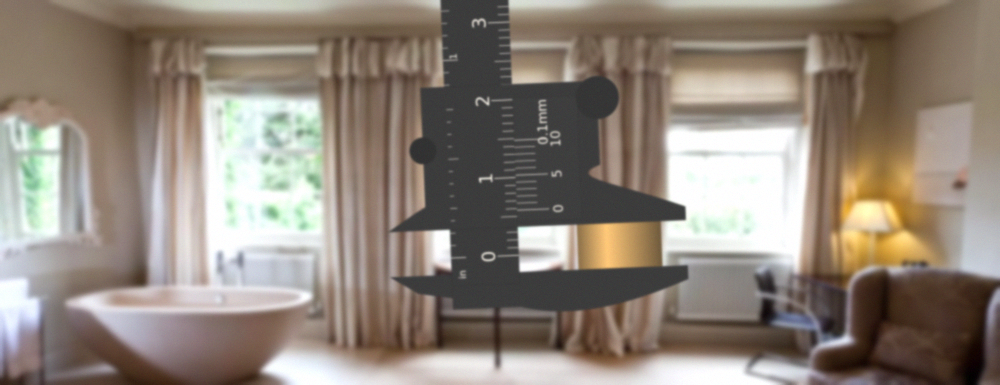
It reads 5.8 mm
